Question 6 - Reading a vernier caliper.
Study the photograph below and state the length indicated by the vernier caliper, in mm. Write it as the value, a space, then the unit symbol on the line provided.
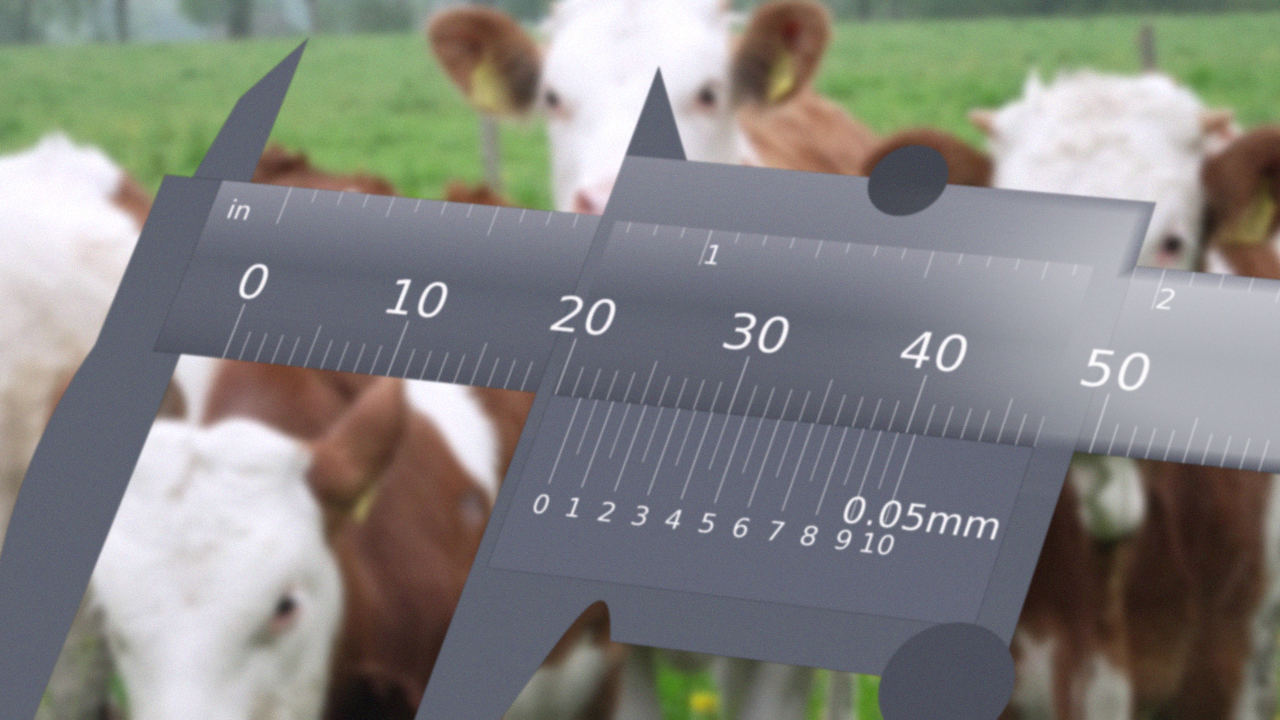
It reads 21.5 mm
